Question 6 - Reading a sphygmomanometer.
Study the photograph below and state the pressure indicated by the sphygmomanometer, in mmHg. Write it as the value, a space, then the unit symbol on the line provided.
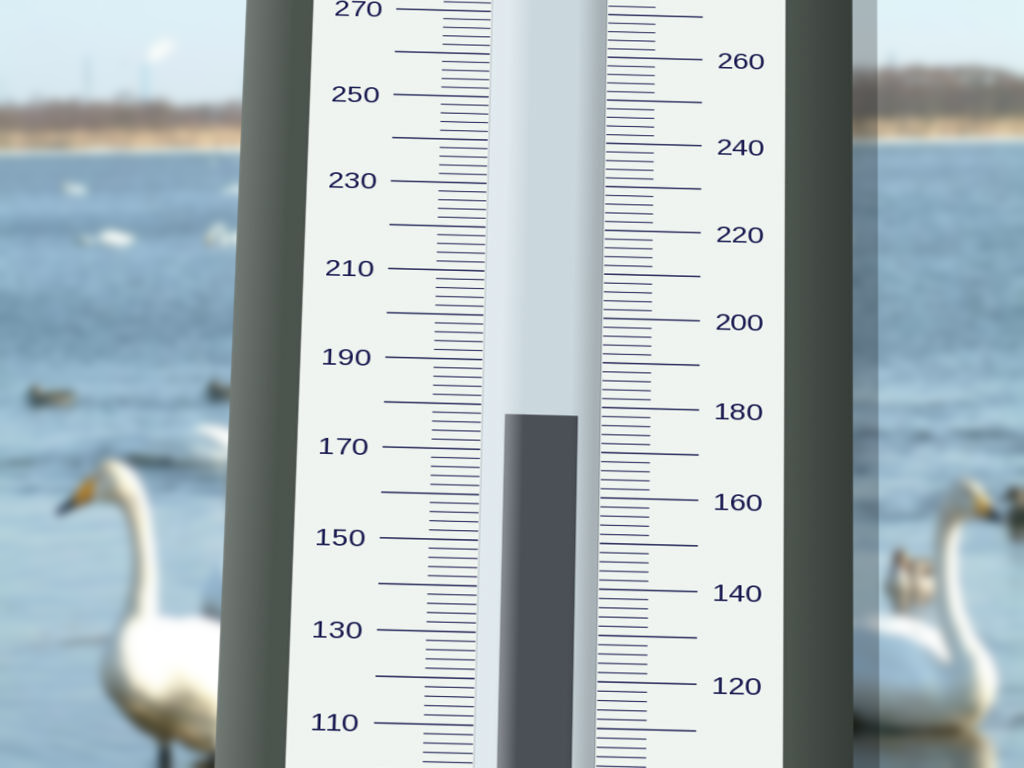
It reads 178 mmHg
